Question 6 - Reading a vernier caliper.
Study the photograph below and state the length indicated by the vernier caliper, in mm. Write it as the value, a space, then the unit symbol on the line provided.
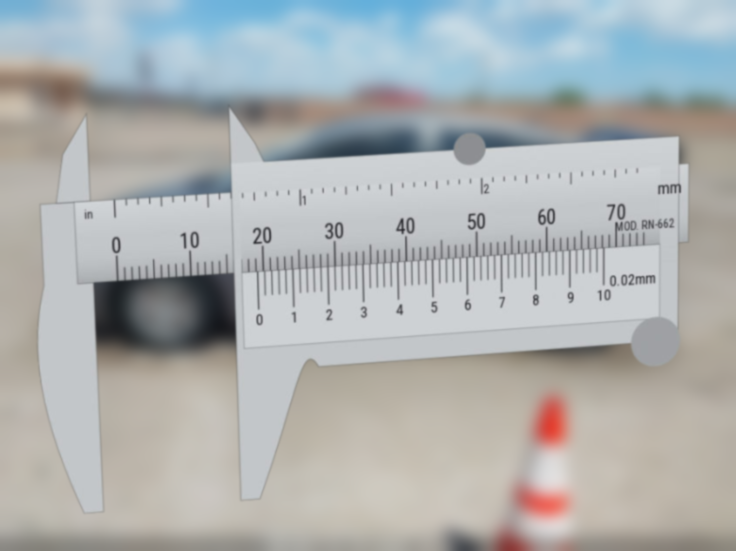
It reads 19.2 mm
